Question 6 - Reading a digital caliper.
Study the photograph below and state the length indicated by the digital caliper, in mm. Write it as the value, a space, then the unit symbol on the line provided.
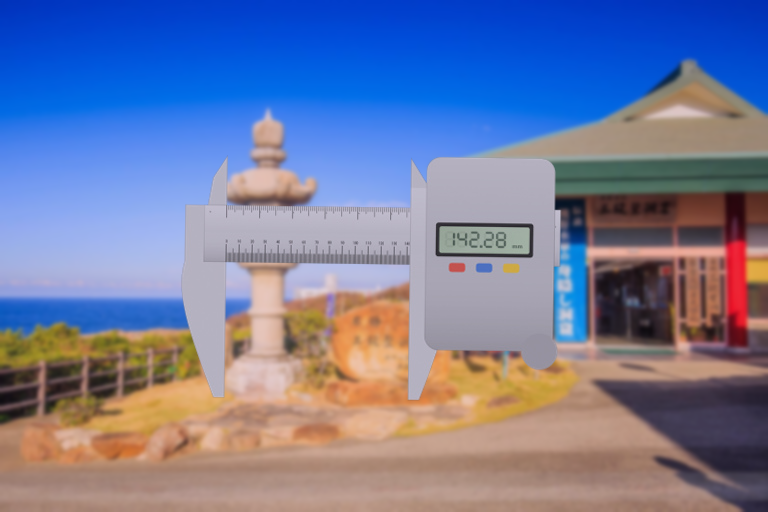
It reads 142.28 mm
